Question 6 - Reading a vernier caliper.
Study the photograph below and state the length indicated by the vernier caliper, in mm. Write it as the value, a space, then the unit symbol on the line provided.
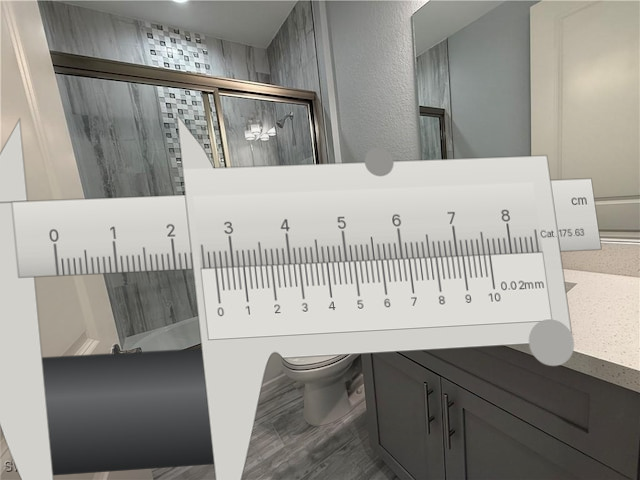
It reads 27.0 mm
